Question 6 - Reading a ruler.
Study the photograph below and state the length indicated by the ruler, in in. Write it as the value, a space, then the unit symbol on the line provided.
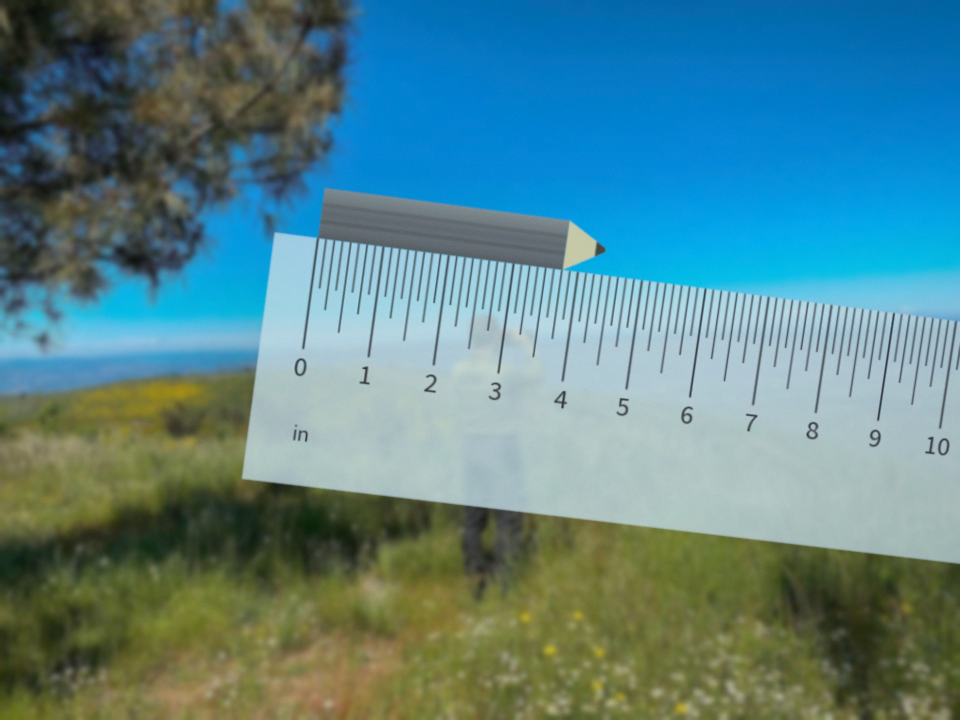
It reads 4.375 in
